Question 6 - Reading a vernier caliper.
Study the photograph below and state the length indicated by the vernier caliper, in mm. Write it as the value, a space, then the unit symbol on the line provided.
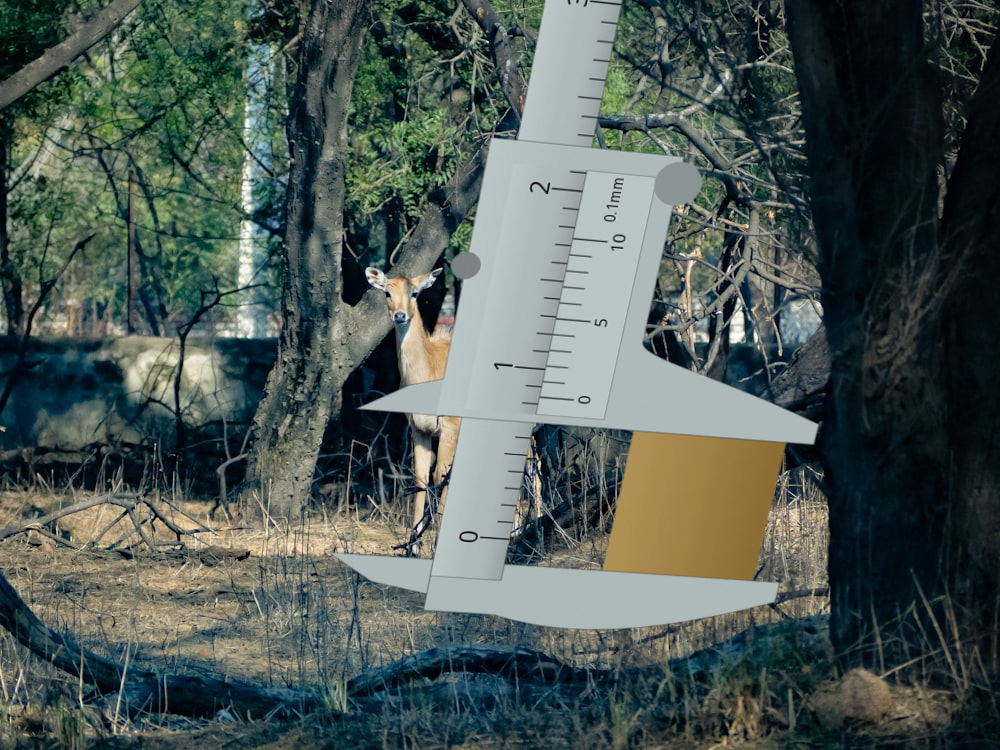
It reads 8.4 mm
